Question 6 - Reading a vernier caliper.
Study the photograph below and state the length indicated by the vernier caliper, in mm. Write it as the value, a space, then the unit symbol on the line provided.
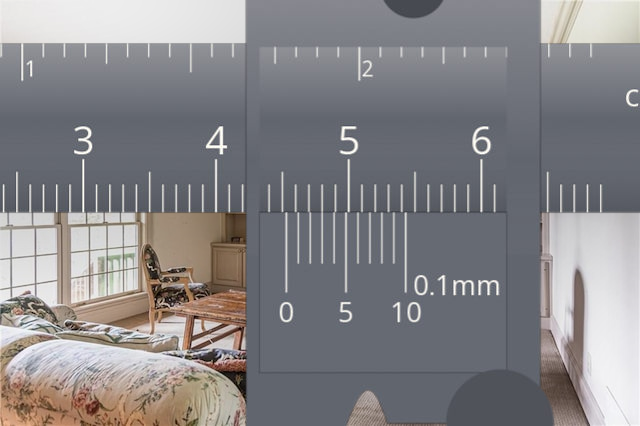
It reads 45.3 mm
